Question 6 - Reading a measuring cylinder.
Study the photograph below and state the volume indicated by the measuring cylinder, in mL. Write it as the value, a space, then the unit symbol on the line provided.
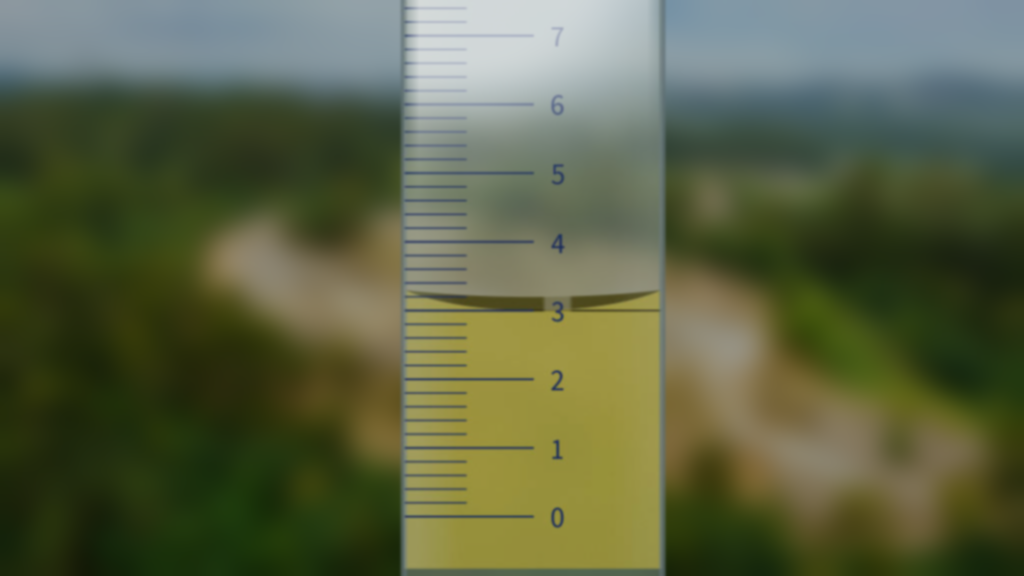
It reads 3 mL
